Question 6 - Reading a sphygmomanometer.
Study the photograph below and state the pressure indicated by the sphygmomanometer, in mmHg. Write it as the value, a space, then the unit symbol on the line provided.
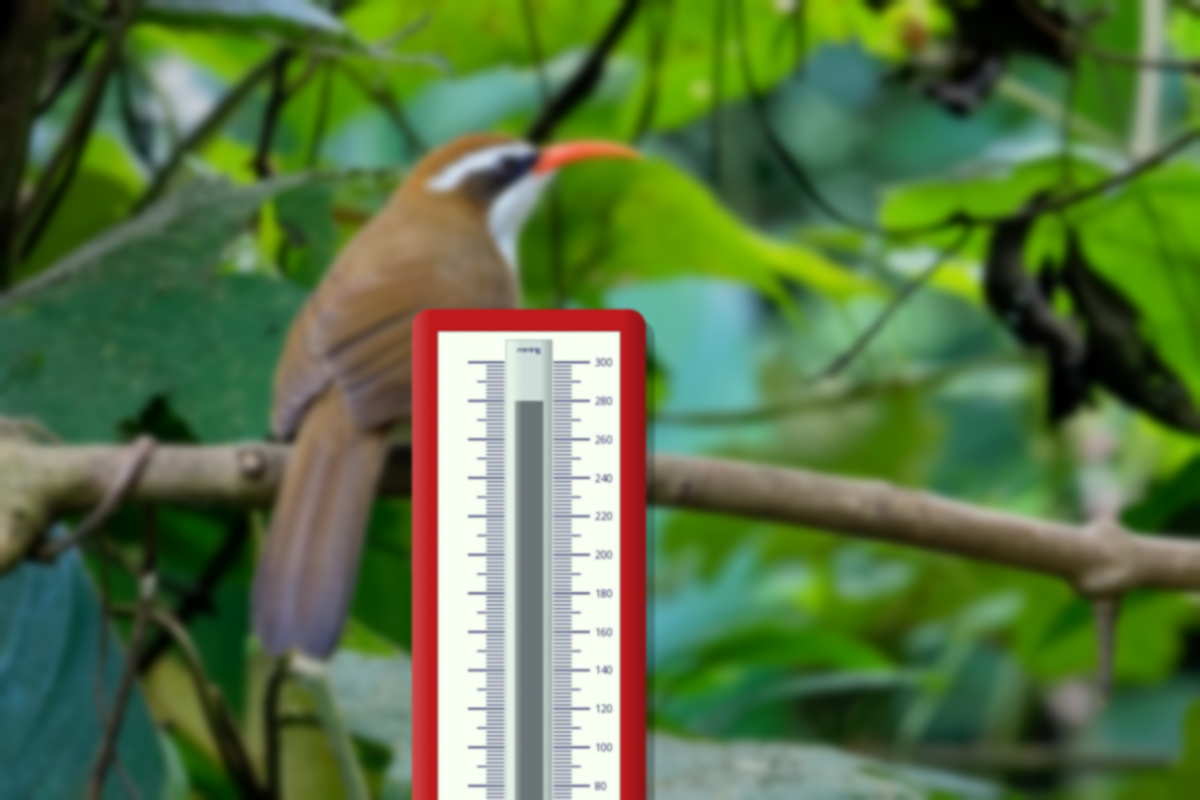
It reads 280 mmHg
